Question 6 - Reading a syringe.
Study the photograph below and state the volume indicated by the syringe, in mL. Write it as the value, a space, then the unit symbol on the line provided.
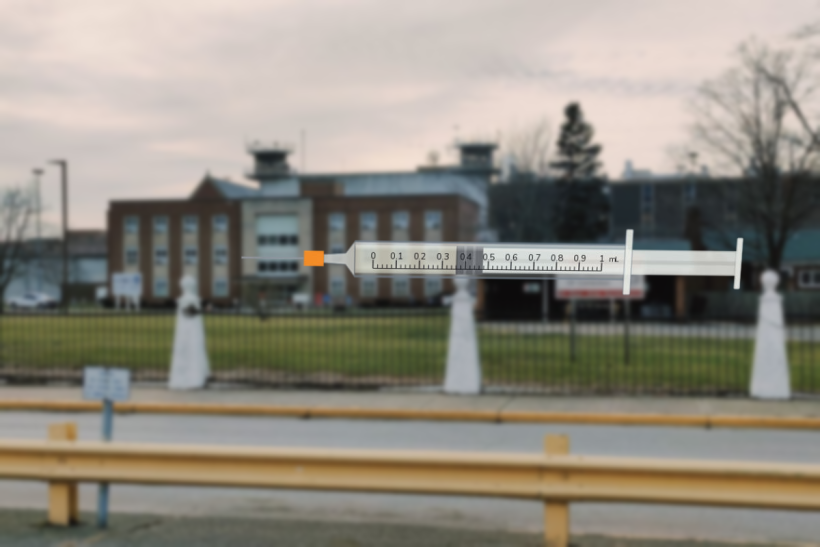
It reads 0.36 mL
